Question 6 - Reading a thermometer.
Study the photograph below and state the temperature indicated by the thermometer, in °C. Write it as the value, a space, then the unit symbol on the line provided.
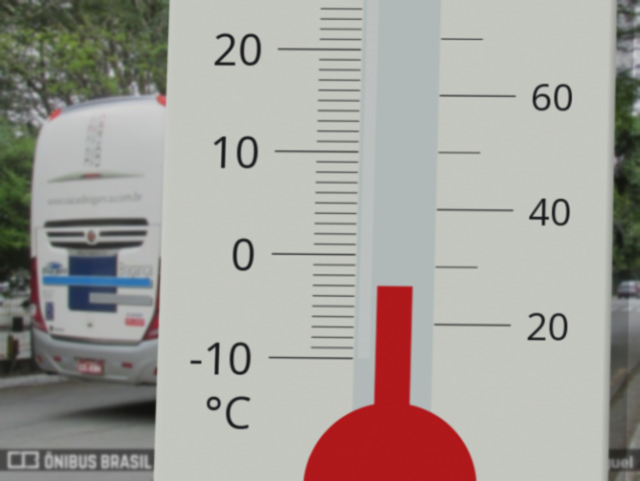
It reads -3 °C
